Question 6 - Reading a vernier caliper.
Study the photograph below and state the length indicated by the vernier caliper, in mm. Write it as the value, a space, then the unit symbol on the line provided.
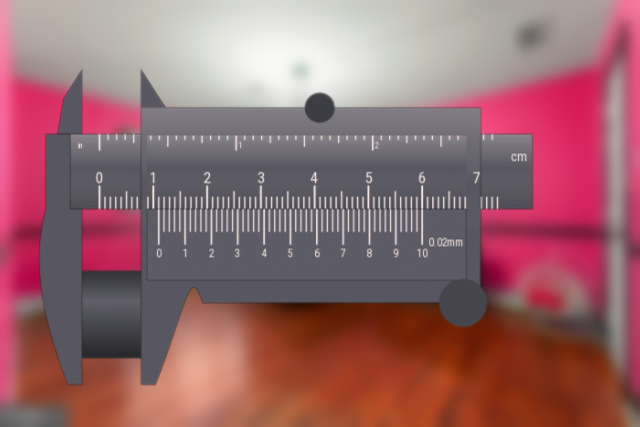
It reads 11.0 mm
